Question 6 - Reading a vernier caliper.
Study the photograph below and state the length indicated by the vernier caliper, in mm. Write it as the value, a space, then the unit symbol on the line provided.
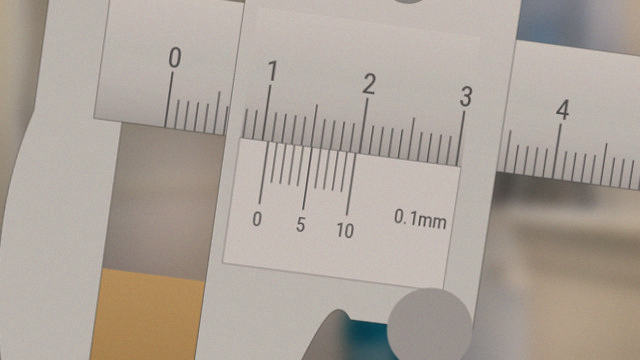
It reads 10.6 mm
